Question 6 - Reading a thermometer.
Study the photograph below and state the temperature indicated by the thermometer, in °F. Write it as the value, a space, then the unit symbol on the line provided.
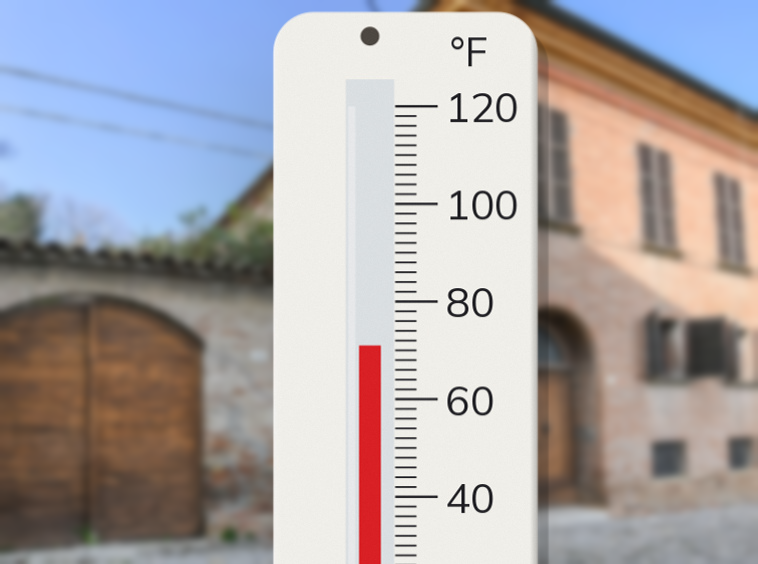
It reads 71 °F
